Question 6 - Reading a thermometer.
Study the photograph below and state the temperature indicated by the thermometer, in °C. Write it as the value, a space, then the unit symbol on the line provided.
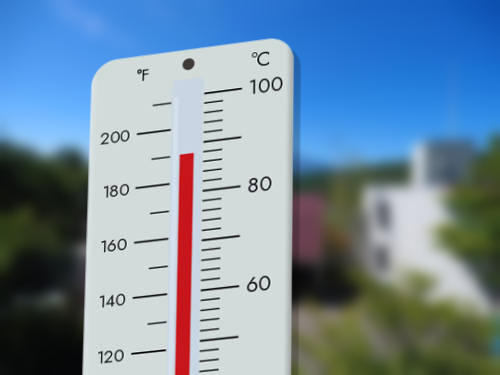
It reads 88 °C
